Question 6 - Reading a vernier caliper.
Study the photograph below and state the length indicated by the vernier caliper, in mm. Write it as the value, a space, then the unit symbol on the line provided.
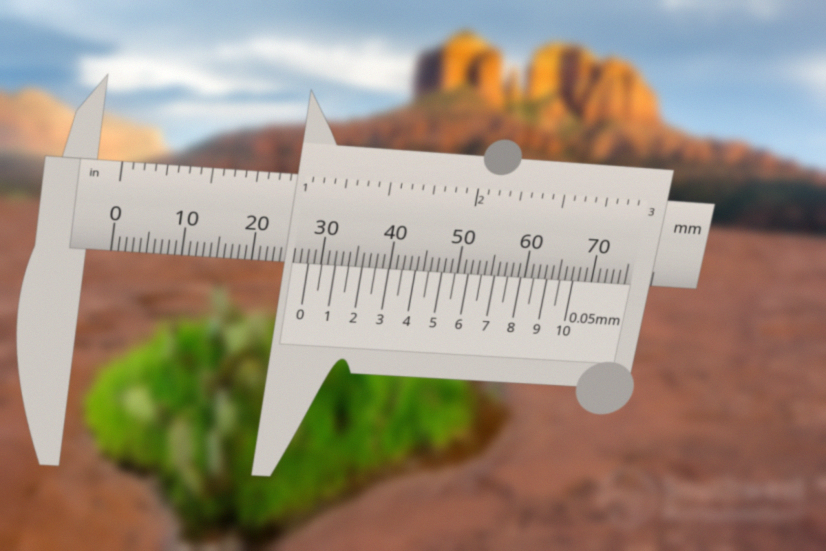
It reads 28.2 mm
